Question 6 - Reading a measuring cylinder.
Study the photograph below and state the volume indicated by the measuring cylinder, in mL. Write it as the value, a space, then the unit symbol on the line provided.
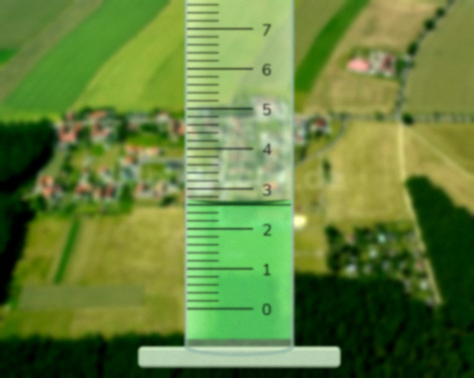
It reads 2.6 mL
